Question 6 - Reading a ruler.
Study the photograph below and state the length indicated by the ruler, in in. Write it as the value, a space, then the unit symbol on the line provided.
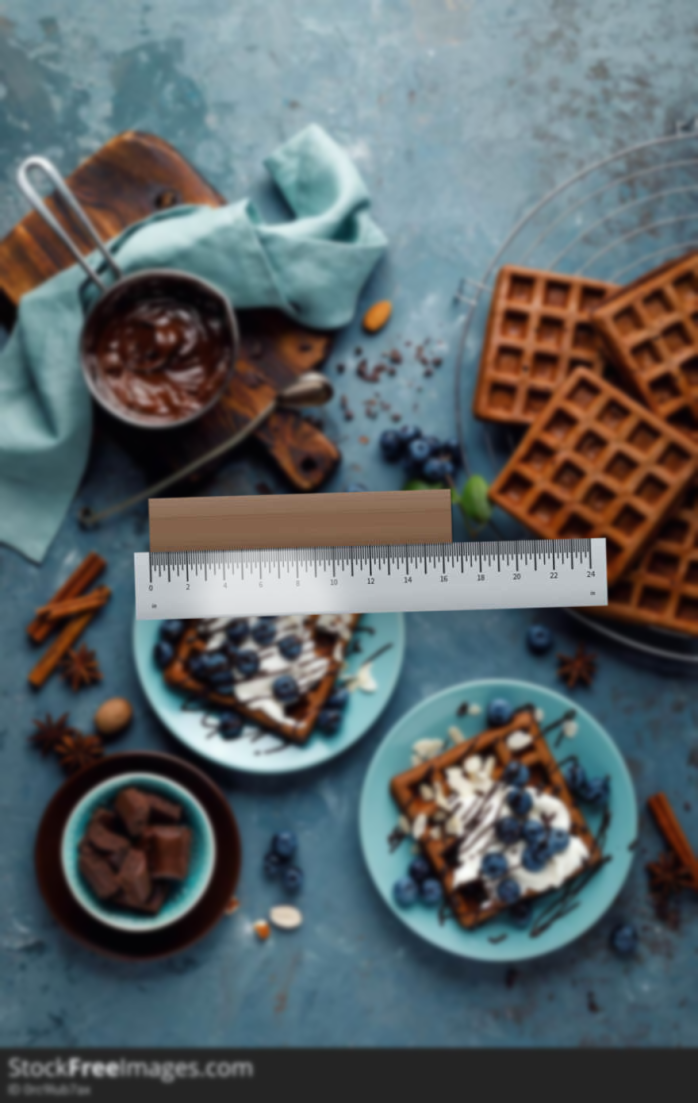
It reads 16.5 in
